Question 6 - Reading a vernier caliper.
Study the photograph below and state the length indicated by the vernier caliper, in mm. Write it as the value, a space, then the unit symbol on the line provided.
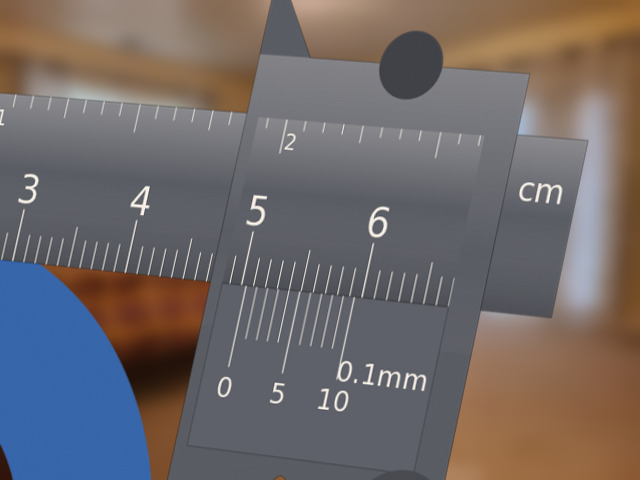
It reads 50.4 mm
